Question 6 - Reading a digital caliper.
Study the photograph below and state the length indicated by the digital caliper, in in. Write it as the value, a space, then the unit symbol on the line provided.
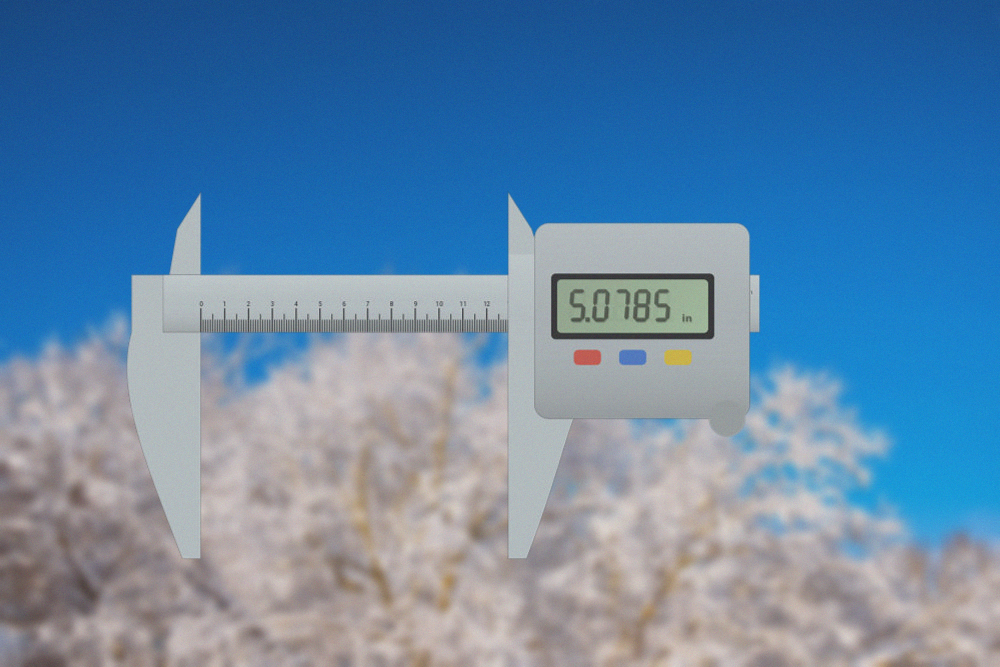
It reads 5.0785 in
